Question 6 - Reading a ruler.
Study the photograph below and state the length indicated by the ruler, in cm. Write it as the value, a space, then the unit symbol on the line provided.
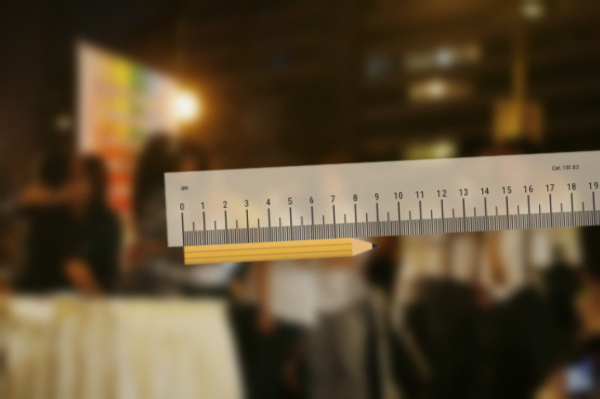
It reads 9 cm
